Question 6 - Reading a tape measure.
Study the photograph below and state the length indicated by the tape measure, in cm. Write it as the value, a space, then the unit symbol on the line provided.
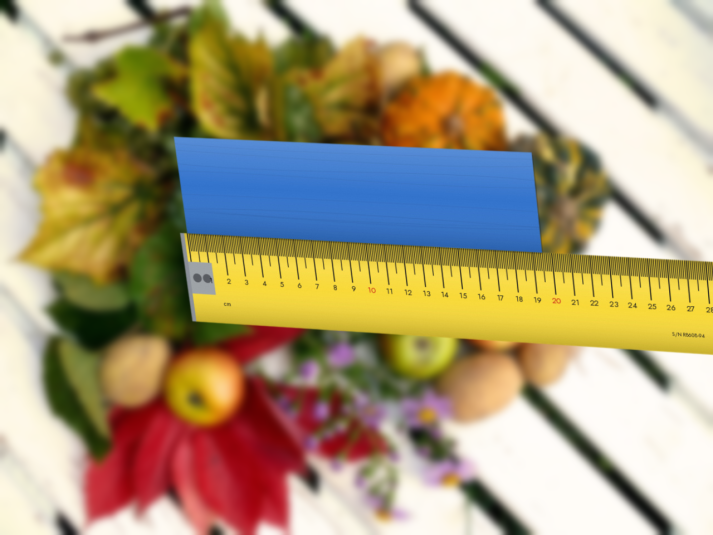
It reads 19.5 cm
